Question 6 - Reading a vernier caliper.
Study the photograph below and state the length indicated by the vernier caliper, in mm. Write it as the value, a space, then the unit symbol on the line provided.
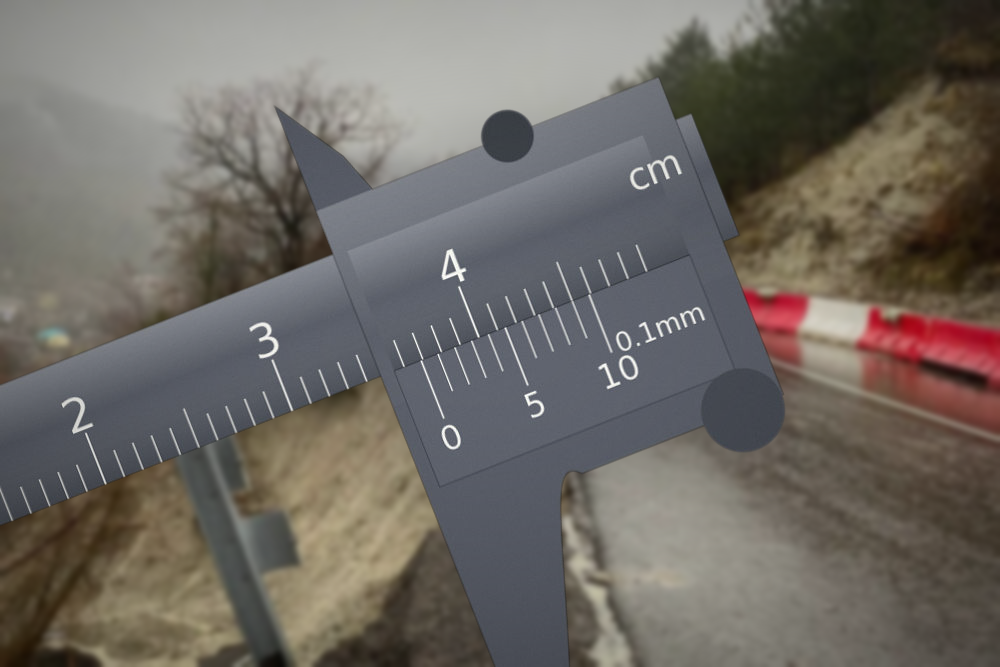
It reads 36.9 mm
